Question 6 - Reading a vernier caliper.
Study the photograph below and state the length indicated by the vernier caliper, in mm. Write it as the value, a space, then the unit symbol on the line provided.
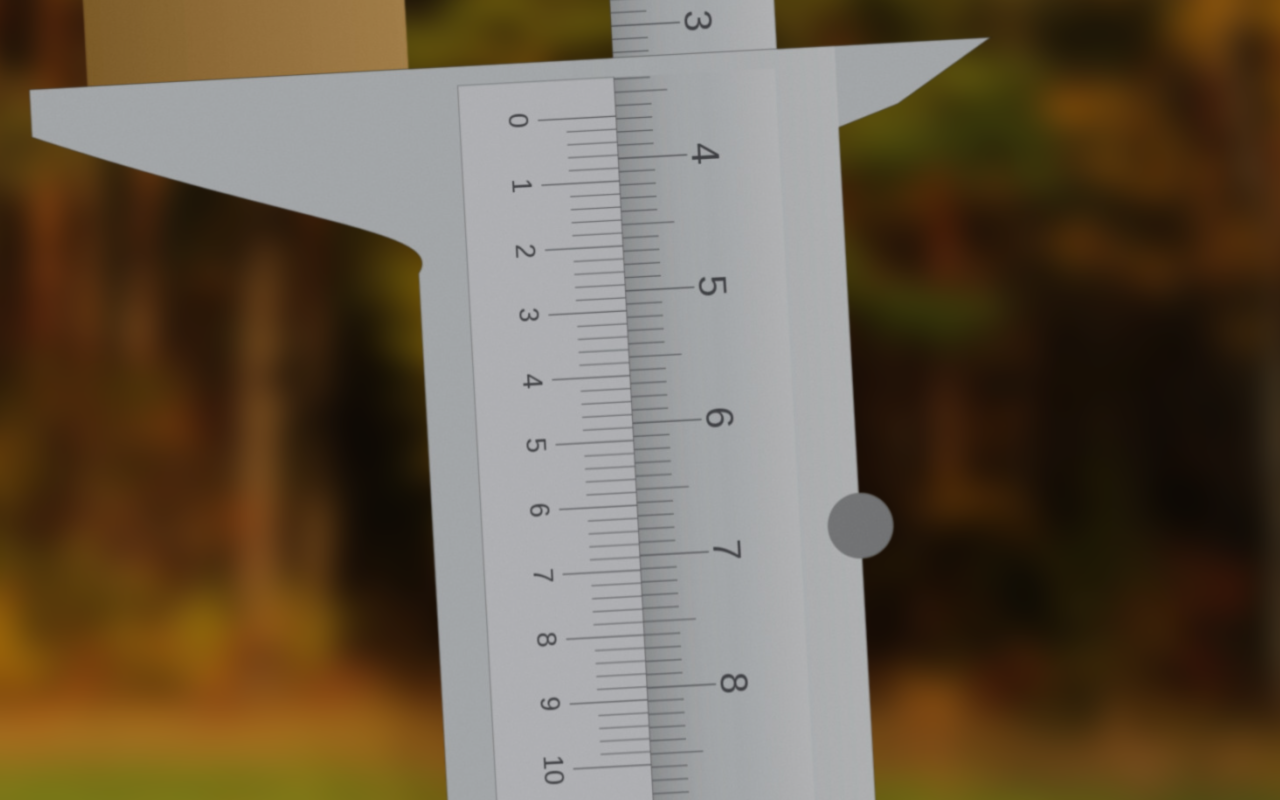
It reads 36.8 mm
